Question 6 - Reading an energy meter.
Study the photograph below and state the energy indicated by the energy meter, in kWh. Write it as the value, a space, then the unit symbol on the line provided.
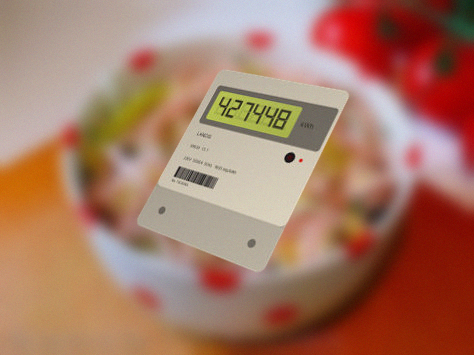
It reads 427448 kWh
